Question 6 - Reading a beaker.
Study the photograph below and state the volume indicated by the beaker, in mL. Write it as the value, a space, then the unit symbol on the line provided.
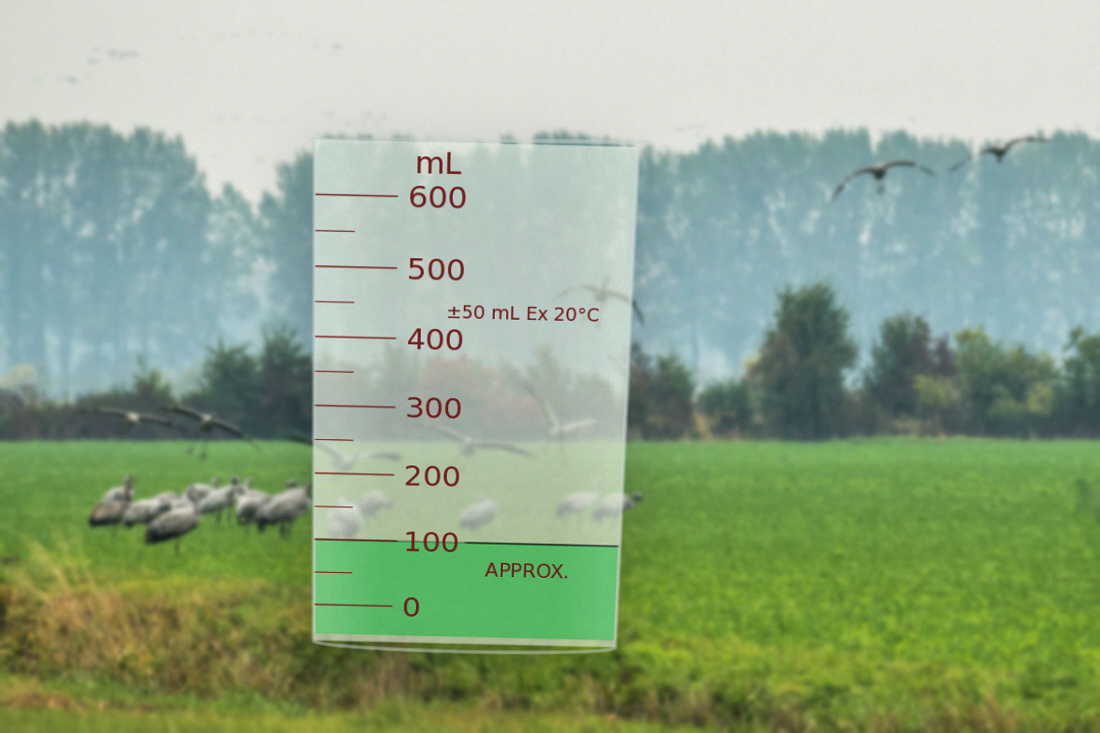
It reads 100 mL
